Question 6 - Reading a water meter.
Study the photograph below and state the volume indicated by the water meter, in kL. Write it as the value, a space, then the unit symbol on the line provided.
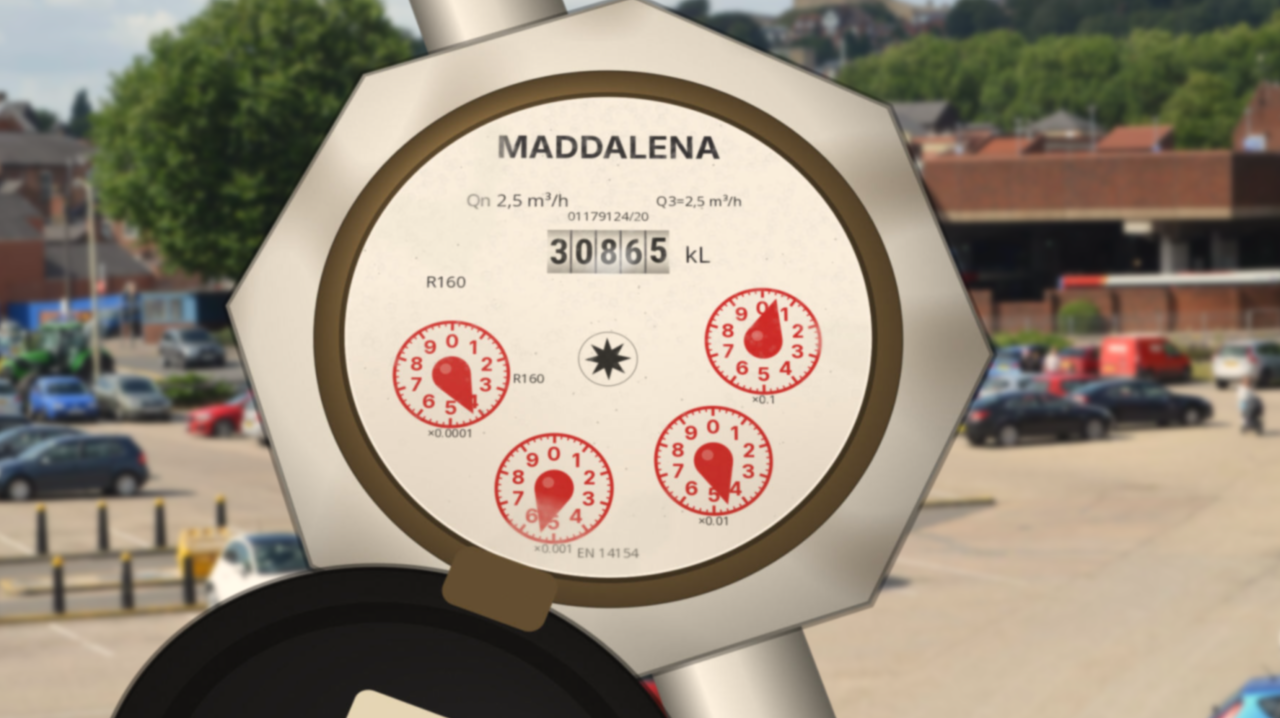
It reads 30865.0454 kL
